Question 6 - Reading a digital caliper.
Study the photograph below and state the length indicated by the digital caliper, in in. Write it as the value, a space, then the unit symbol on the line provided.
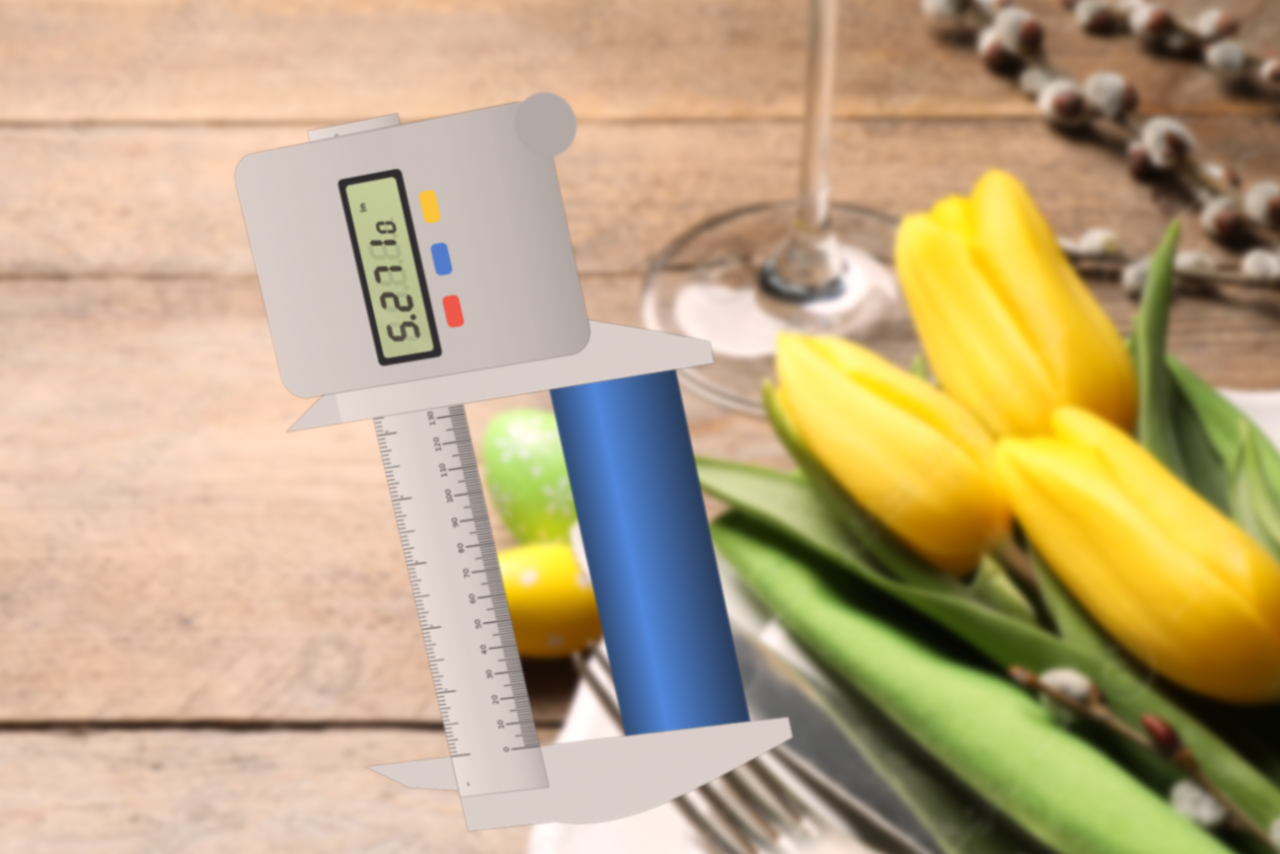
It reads 5.2710 in
